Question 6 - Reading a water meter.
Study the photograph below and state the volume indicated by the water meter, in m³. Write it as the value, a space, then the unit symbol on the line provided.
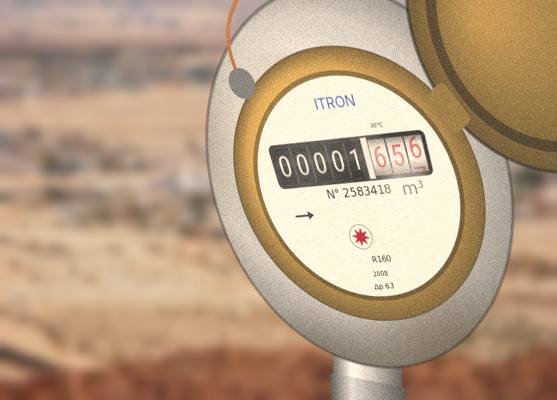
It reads 1.656 m³
